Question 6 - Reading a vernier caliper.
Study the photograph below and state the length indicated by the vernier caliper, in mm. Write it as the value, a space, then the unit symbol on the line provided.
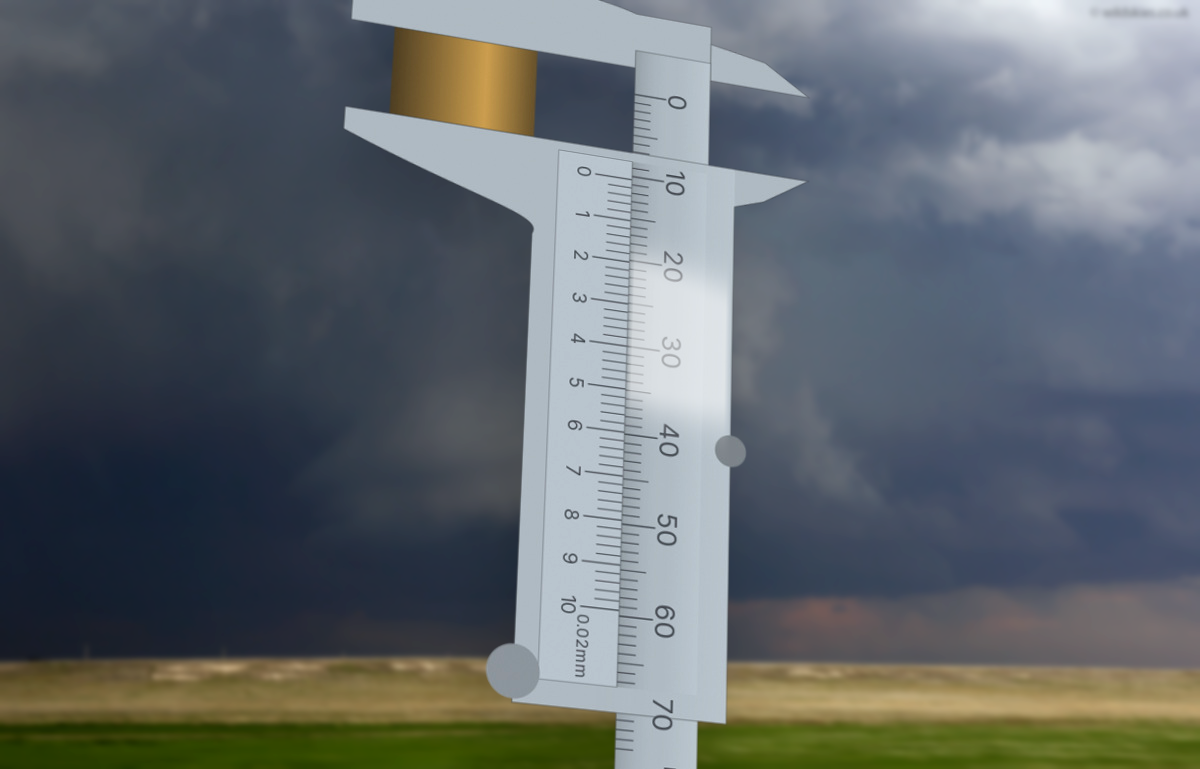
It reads 10.4 mm
